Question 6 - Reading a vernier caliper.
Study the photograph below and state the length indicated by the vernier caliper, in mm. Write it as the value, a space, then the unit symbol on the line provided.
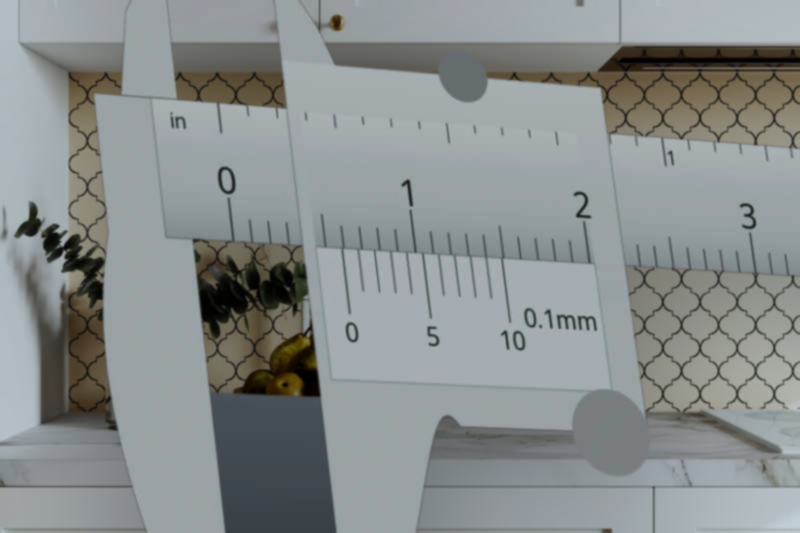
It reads 5.9 mm
